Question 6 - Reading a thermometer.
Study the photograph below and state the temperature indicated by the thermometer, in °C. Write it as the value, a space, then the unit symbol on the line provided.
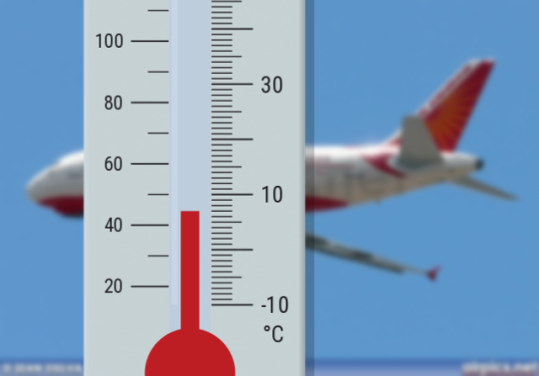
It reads 7 °C
